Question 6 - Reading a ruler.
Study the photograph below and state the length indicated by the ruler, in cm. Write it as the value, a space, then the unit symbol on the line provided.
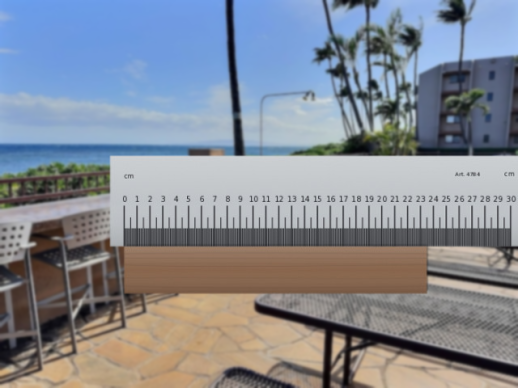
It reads 23.5 cm
